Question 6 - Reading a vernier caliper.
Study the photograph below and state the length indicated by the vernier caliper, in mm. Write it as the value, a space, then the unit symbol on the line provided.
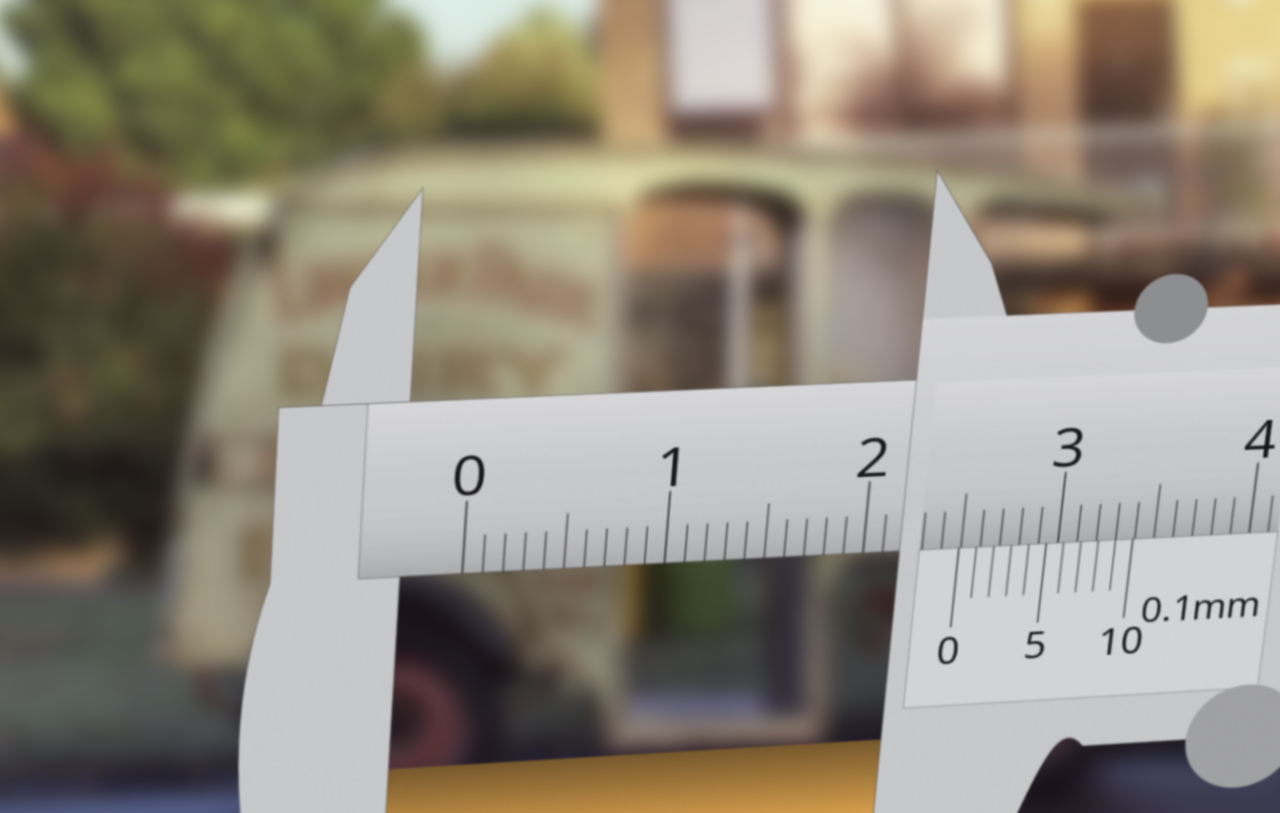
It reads 24.9 mm
